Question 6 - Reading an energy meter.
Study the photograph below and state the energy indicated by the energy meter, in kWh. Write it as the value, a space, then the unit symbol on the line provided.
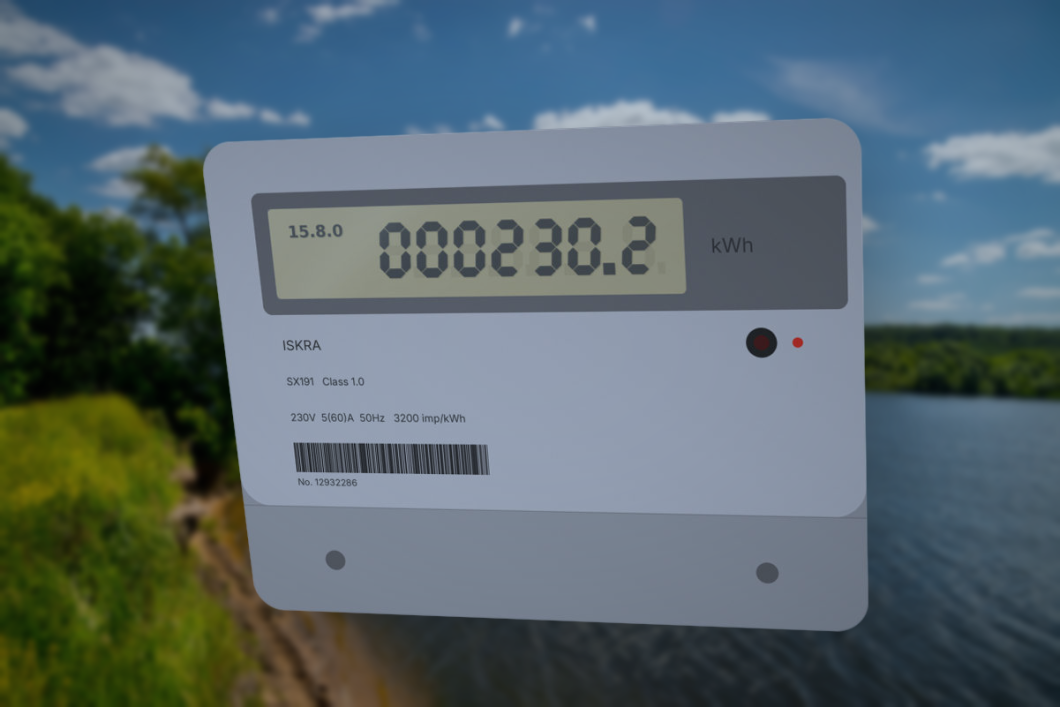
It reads 230.2 kWh
